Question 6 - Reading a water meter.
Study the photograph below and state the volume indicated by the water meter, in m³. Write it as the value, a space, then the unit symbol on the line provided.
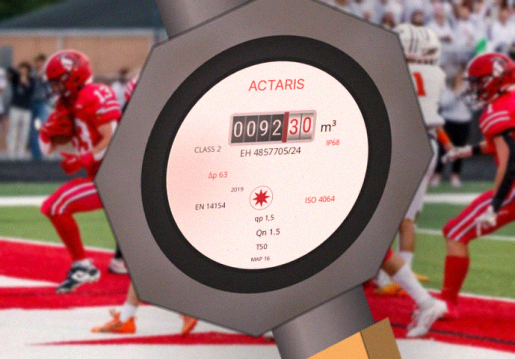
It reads 92.30 m³
